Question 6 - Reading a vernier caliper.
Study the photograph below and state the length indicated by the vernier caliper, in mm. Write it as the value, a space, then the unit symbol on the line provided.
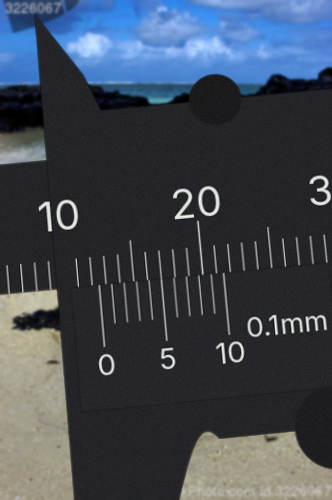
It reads 12.5 mm
